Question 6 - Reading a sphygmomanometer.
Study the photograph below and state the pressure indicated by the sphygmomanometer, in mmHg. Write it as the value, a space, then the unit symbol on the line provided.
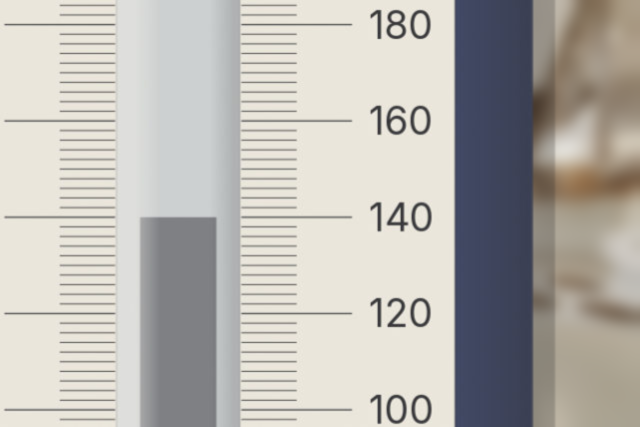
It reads 140 mmHg
